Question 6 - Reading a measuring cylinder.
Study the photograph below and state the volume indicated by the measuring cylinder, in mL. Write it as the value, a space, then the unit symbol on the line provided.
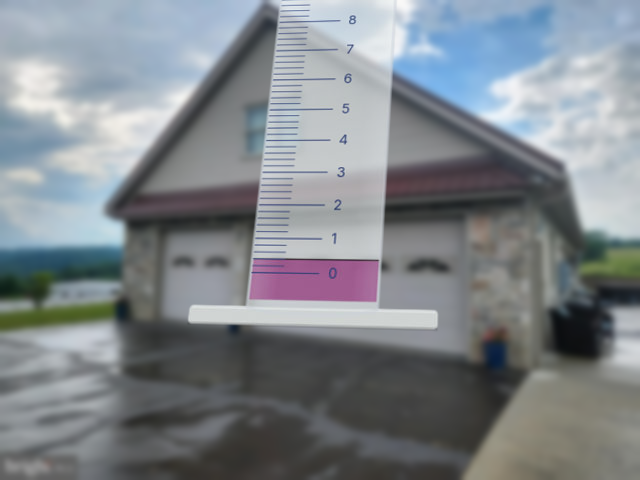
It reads 0.4 mL
